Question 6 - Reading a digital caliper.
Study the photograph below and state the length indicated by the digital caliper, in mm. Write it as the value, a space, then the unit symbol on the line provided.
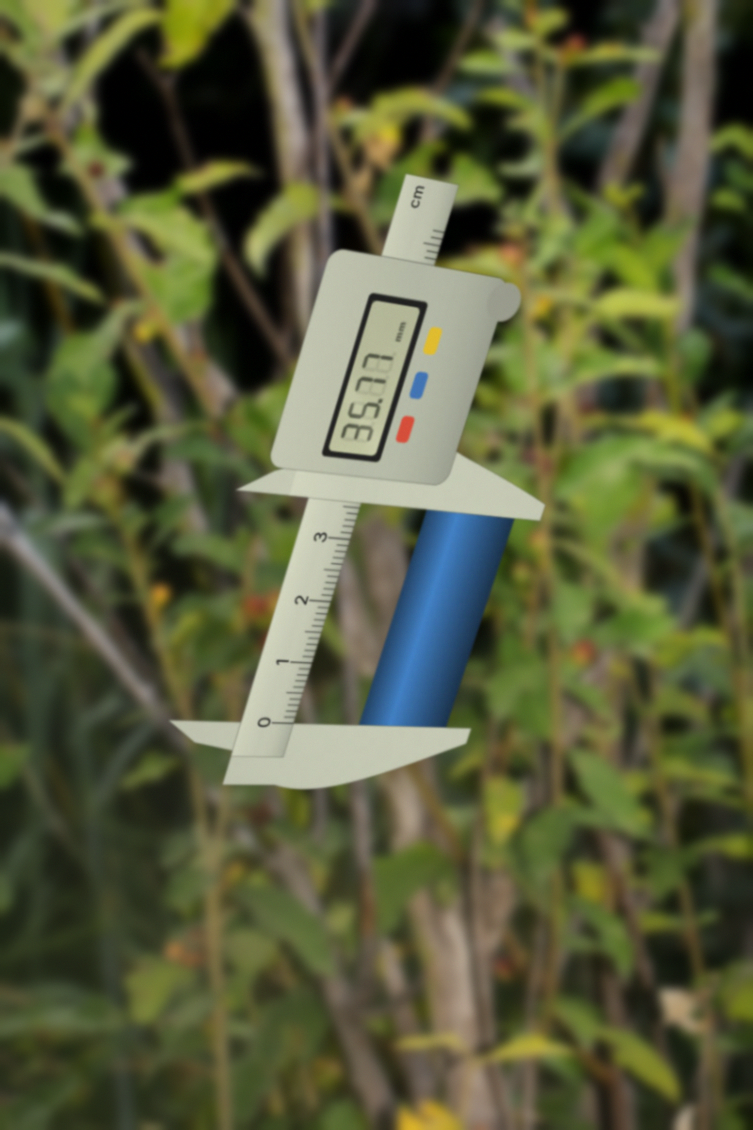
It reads 35.77 mm
